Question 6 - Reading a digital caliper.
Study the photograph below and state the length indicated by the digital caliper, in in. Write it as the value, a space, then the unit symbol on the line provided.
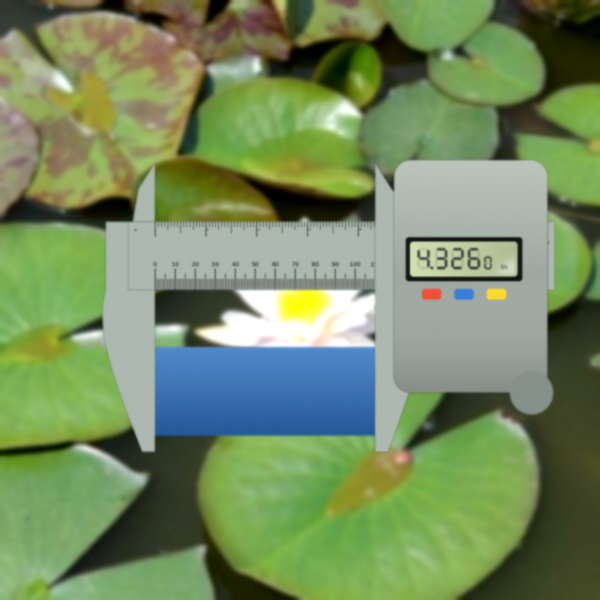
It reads 4.3260 in
